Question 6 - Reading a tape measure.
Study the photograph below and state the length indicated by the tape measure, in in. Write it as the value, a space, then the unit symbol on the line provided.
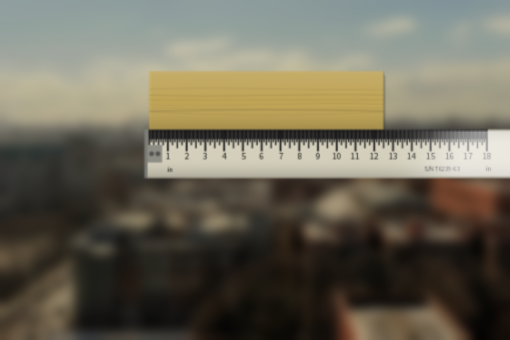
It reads 12.5 in
